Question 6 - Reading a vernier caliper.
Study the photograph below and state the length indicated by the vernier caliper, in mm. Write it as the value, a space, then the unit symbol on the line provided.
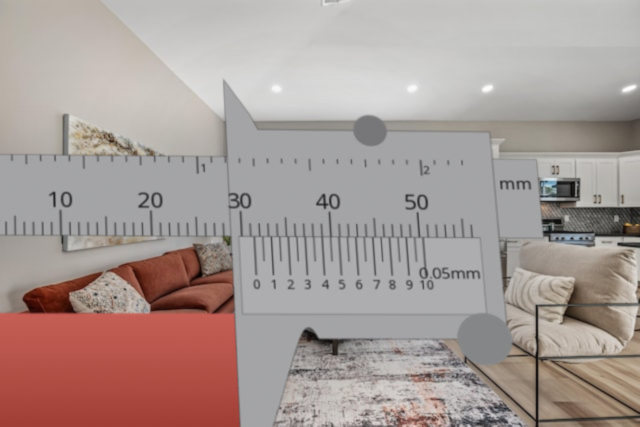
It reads 31.4 mm
